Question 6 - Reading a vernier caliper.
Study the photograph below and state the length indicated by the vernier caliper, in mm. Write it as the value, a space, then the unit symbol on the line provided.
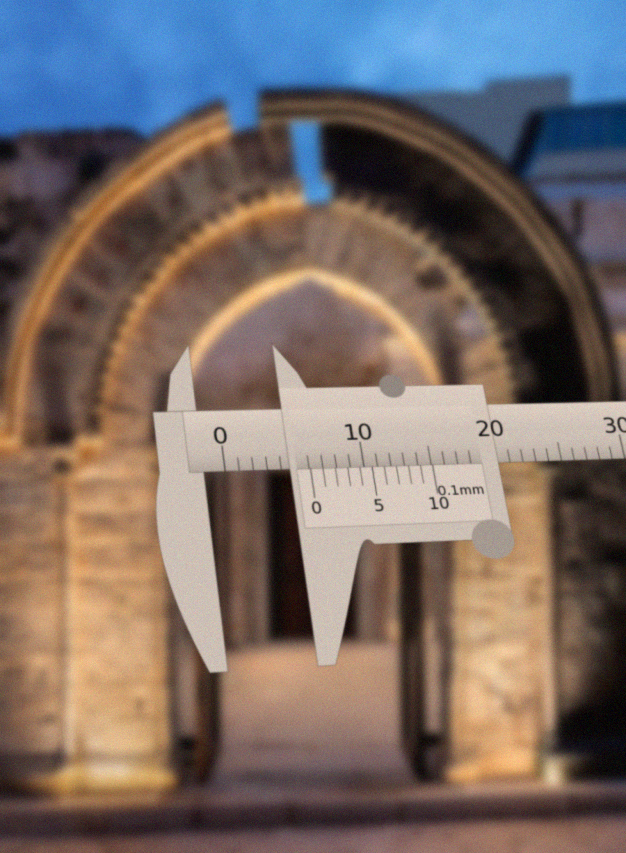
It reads 6.1 mm
